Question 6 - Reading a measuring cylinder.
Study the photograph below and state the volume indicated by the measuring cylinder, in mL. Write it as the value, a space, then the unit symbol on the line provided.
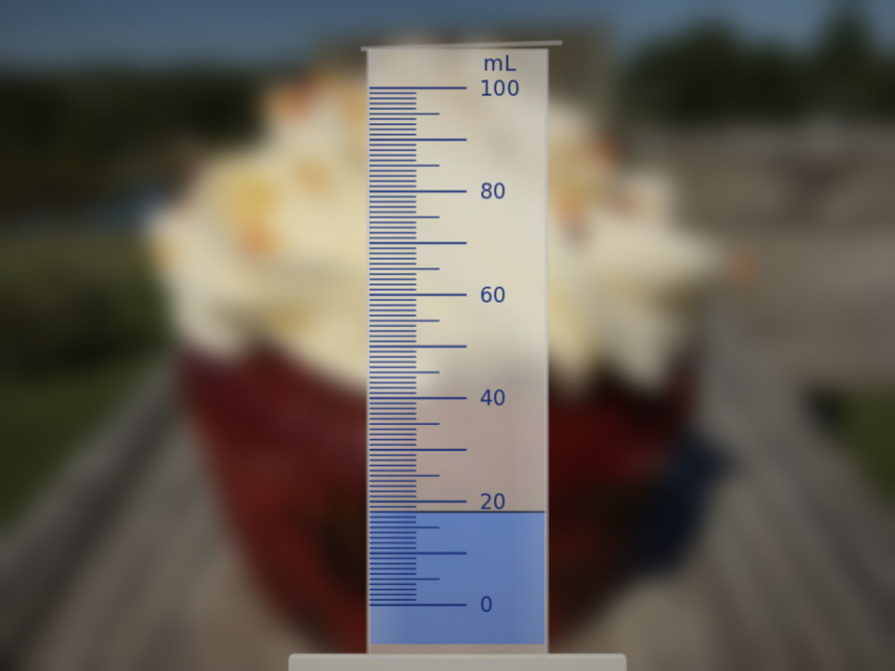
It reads 18 mL
